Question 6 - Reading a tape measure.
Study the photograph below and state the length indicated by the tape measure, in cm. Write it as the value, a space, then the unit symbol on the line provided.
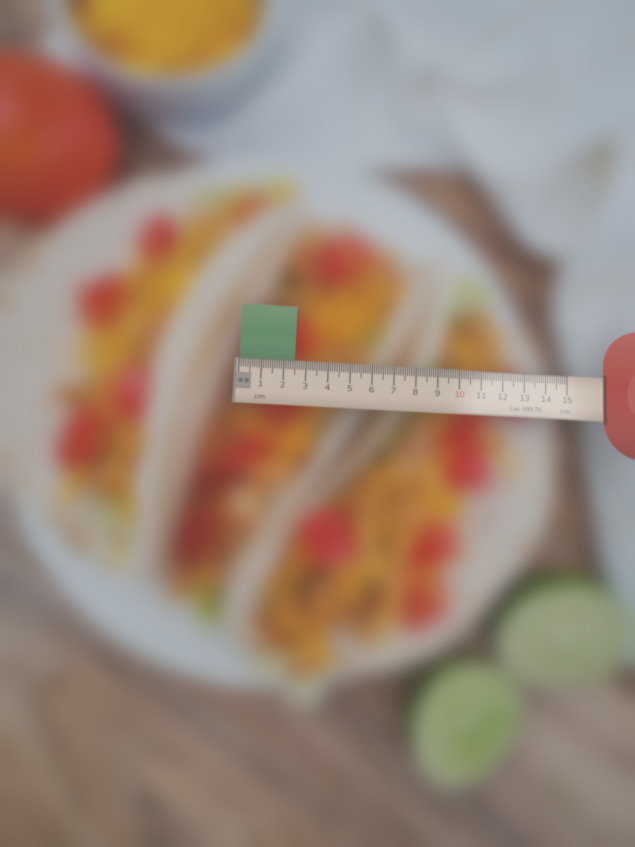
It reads 2.5 cm
